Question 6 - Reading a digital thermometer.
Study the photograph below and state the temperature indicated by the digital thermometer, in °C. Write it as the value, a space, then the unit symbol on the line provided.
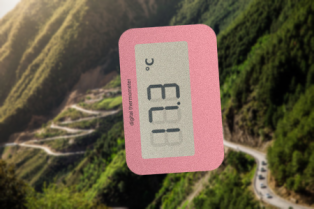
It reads 17.3 °C
